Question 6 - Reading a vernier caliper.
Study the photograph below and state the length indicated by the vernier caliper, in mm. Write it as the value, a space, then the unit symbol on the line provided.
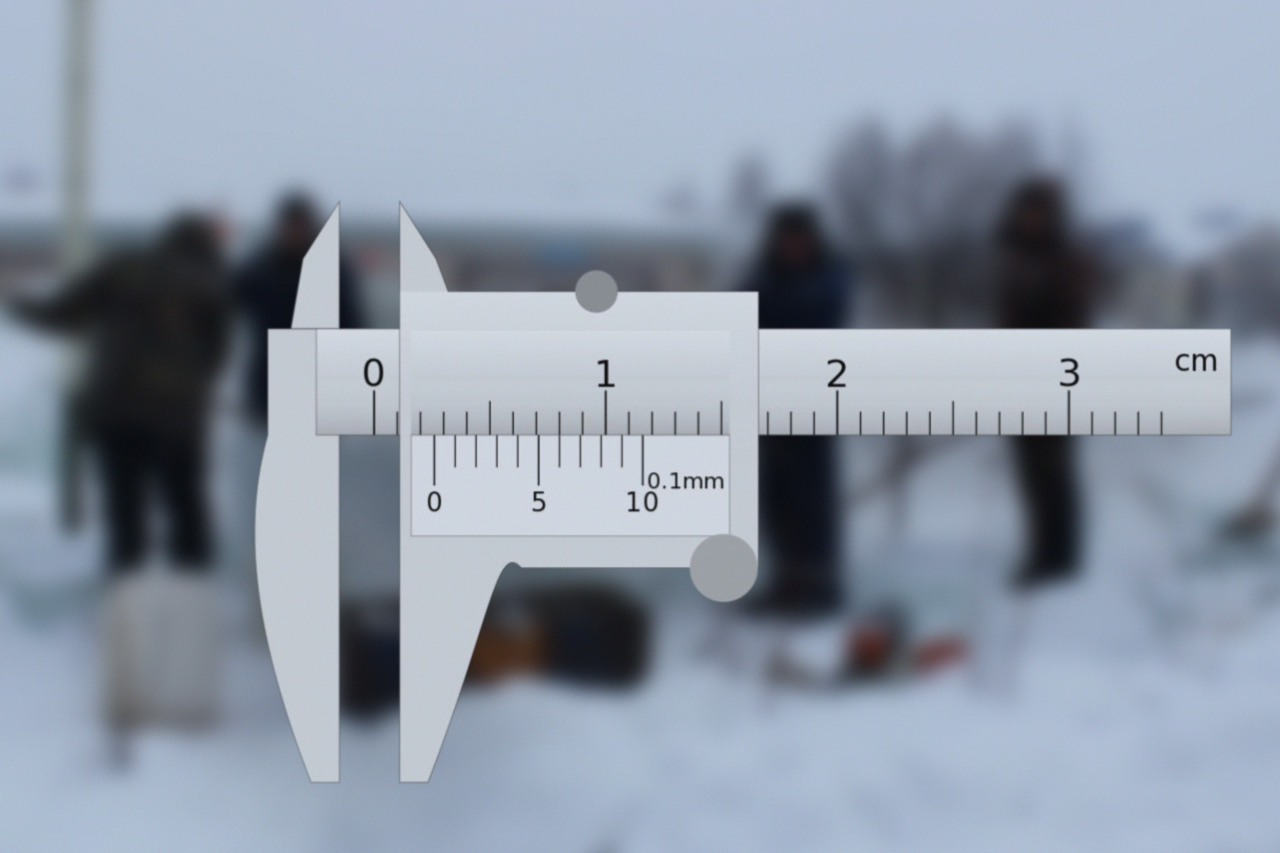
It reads 2.6 mm
